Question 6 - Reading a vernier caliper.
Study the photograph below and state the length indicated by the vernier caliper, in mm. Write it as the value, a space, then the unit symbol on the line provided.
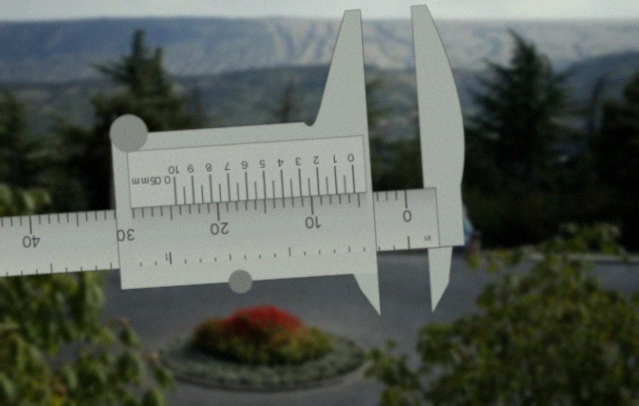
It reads 5.4 mm
